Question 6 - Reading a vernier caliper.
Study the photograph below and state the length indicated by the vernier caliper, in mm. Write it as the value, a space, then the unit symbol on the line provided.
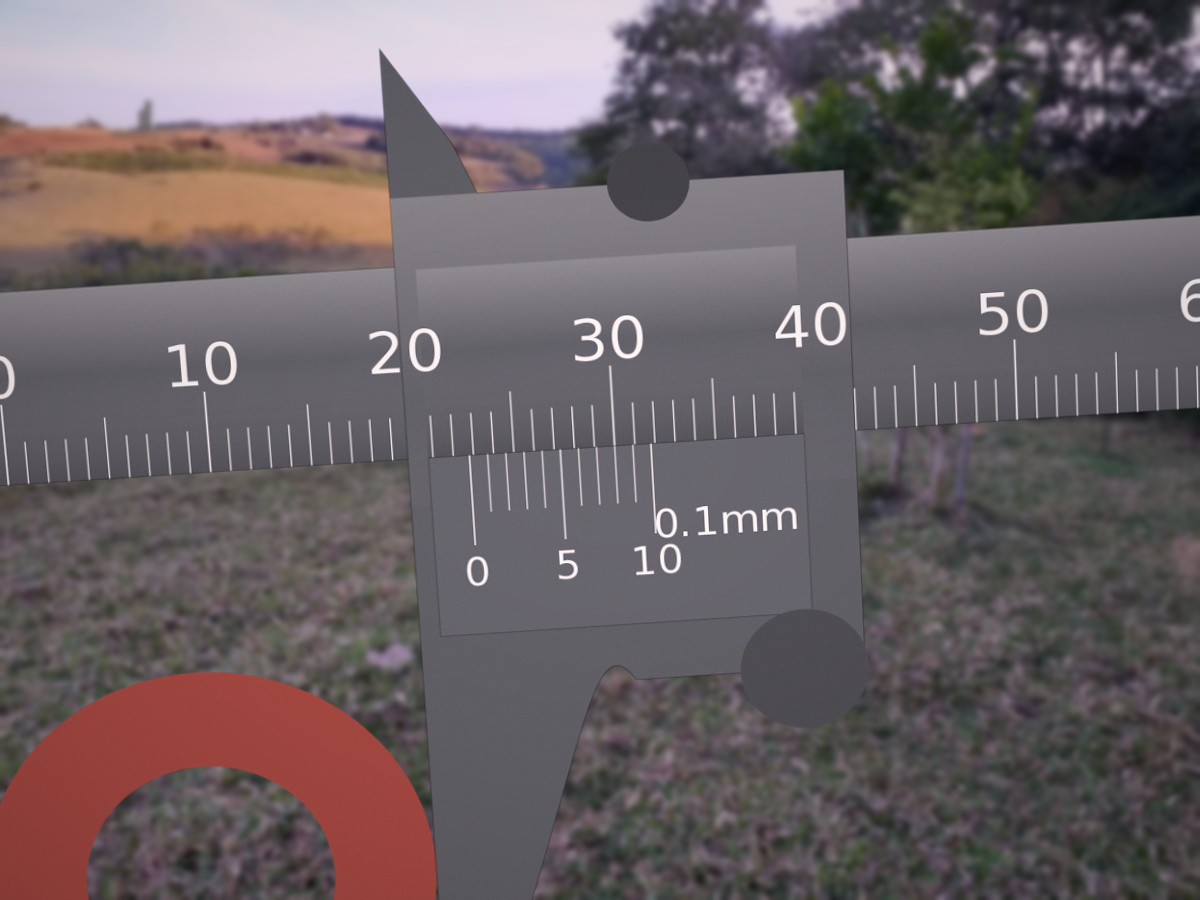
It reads 22.8 mm
